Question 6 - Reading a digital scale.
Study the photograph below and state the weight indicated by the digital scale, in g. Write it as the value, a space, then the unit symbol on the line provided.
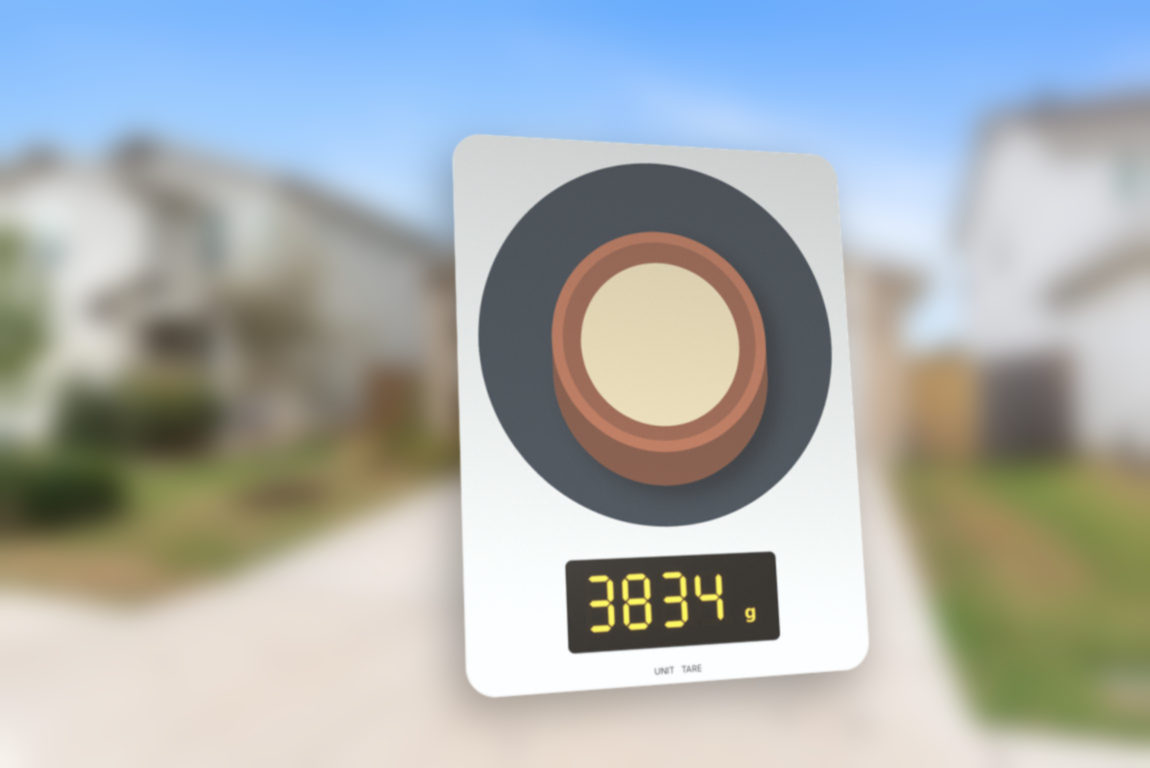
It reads 3834 g
